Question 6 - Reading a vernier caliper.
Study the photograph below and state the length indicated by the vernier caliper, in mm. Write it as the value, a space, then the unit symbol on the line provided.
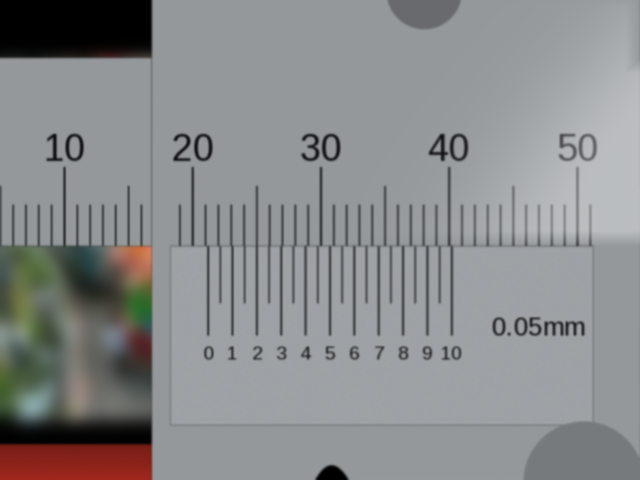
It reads 21.2 mm
